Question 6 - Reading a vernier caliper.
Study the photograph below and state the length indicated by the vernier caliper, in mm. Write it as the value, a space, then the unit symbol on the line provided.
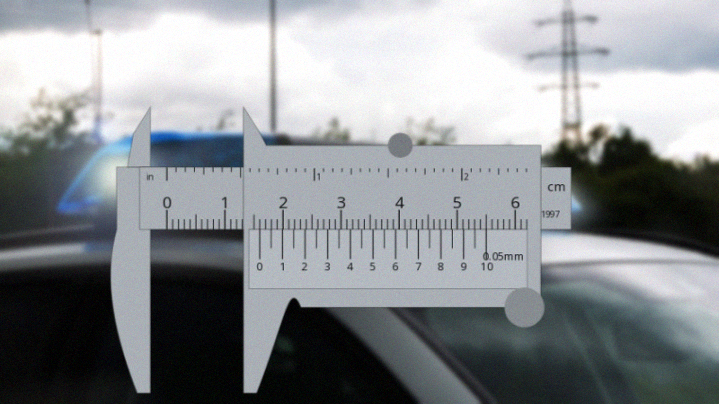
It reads 16.0 mm
